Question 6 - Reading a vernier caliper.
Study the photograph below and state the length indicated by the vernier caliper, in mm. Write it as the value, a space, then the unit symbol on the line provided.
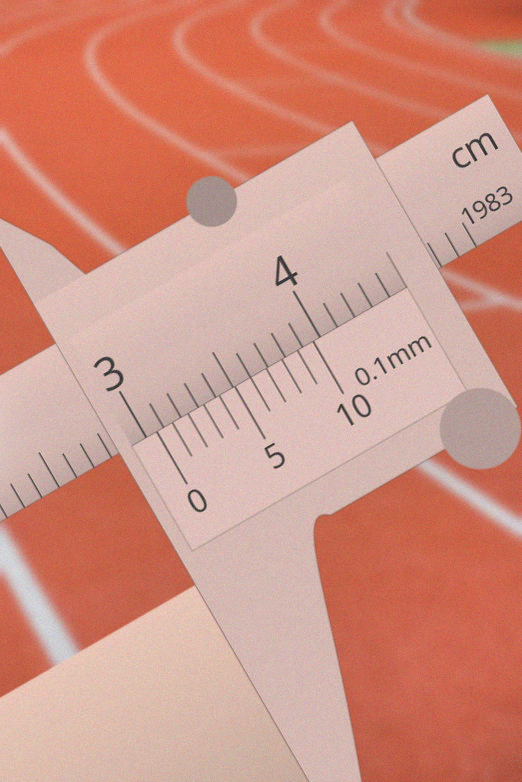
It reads 30.6 mm
